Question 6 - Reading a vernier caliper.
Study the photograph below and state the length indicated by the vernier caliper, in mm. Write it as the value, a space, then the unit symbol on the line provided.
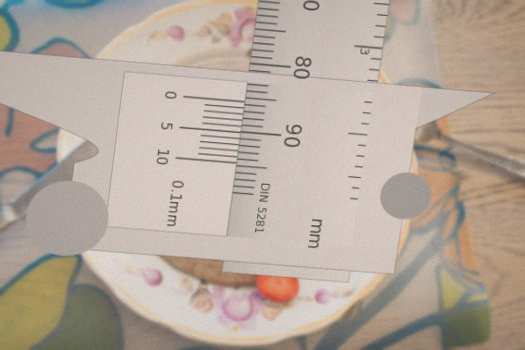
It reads 85.6 mm
